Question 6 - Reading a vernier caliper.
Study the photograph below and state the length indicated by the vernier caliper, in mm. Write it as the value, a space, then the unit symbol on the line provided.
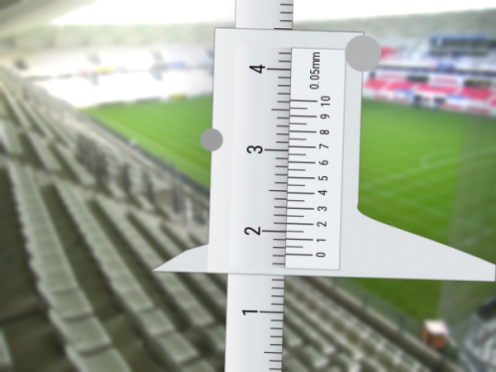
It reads 17.2 mm
